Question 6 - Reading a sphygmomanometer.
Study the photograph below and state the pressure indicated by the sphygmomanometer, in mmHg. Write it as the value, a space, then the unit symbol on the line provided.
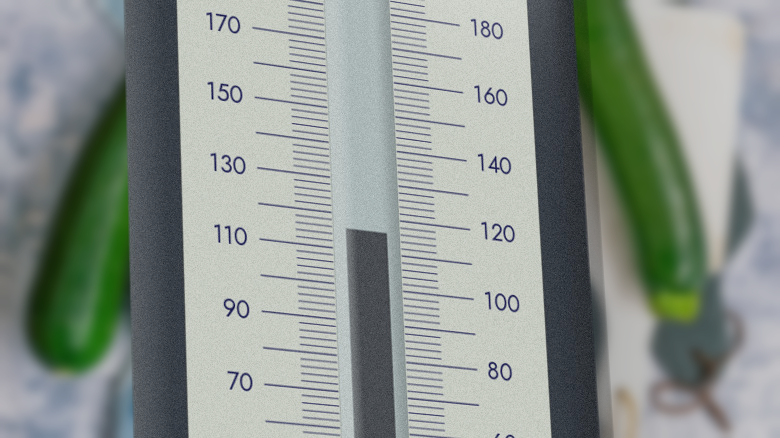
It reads 116 mmHg
